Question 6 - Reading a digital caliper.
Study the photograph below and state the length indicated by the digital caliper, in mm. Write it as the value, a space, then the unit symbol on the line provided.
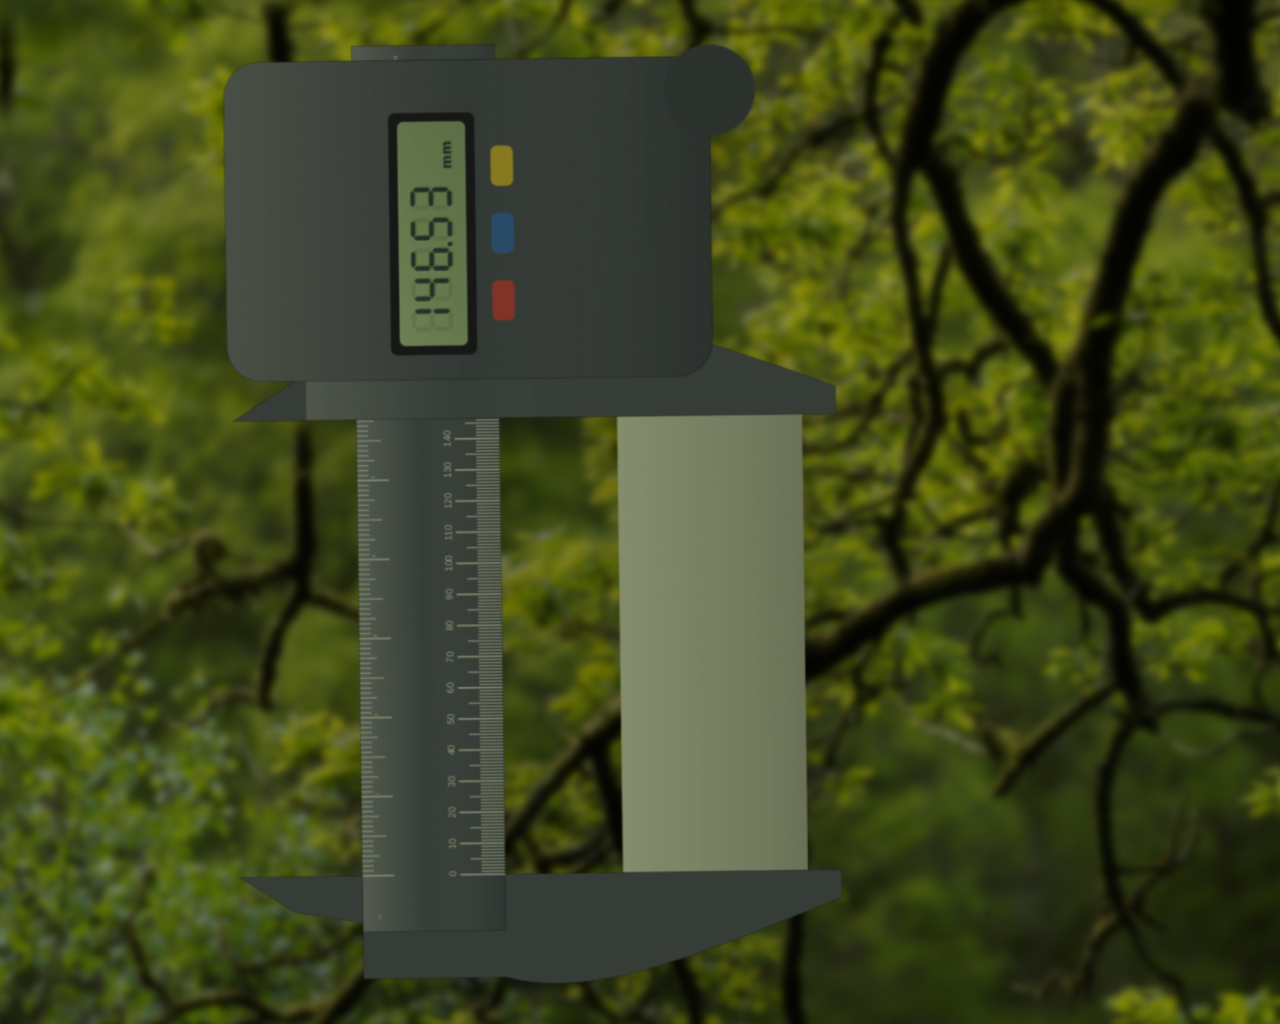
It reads 146.53 mm
